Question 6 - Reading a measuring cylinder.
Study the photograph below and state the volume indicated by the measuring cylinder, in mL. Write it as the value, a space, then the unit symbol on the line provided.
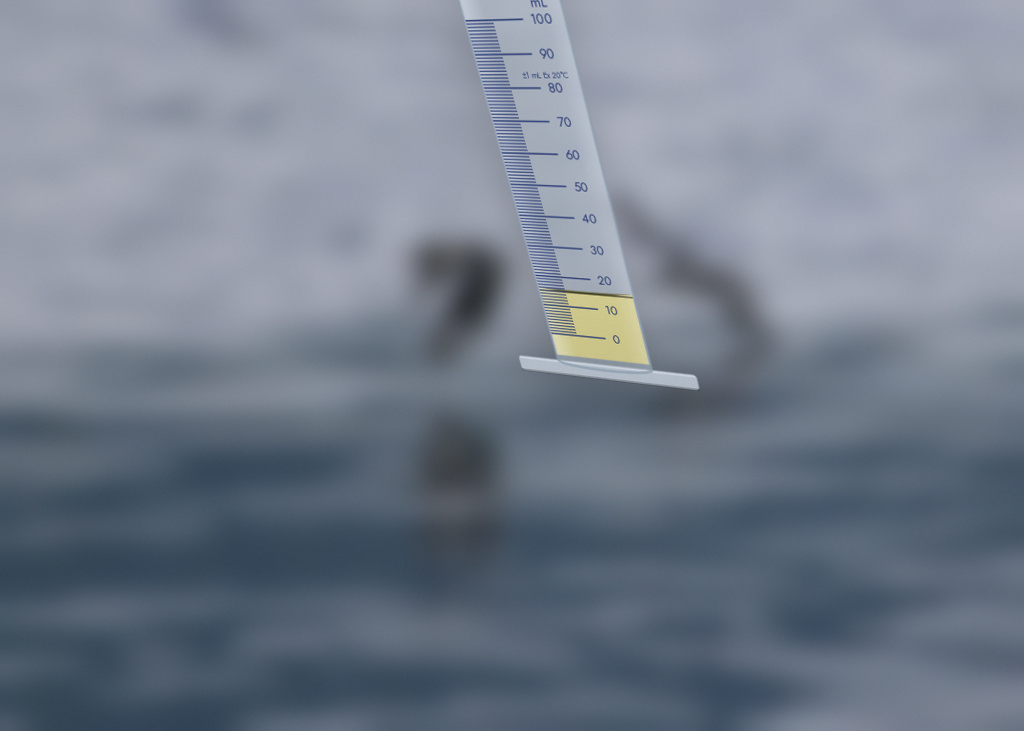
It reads 15 mL
